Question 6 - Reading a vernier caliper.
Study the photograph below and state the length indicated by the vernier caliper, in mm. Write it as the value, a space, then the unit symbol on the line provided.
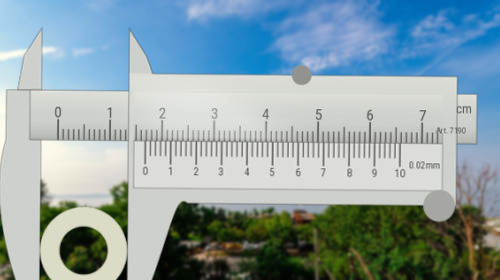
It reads 16.8 mm
